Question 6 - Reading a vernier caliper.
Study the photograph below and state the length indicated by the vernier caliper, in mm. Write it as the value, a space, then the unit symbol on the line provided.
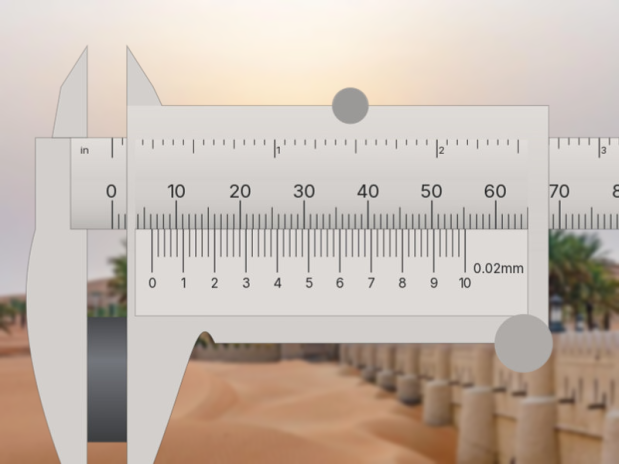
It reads 6.2 mm
